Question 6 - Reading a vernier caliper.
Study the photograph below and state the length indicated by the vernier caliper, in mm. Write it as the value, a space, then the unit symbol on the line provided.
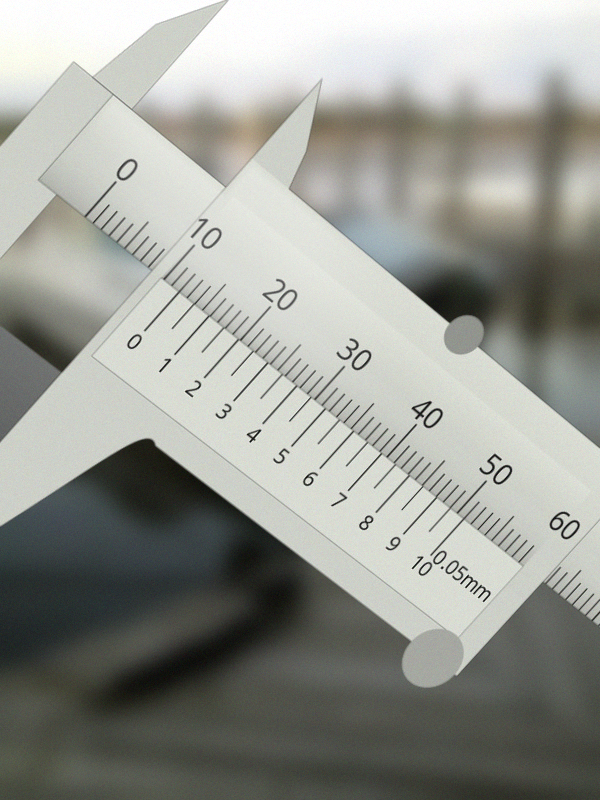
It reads 12.0 mm
